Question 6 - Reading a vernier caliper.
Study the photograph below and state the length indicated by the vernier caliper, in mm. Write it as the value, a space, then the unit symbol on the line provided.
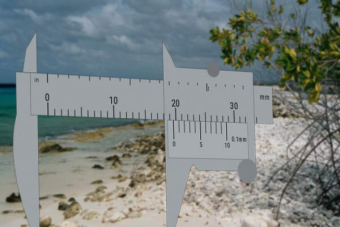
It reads 19.6 mm
